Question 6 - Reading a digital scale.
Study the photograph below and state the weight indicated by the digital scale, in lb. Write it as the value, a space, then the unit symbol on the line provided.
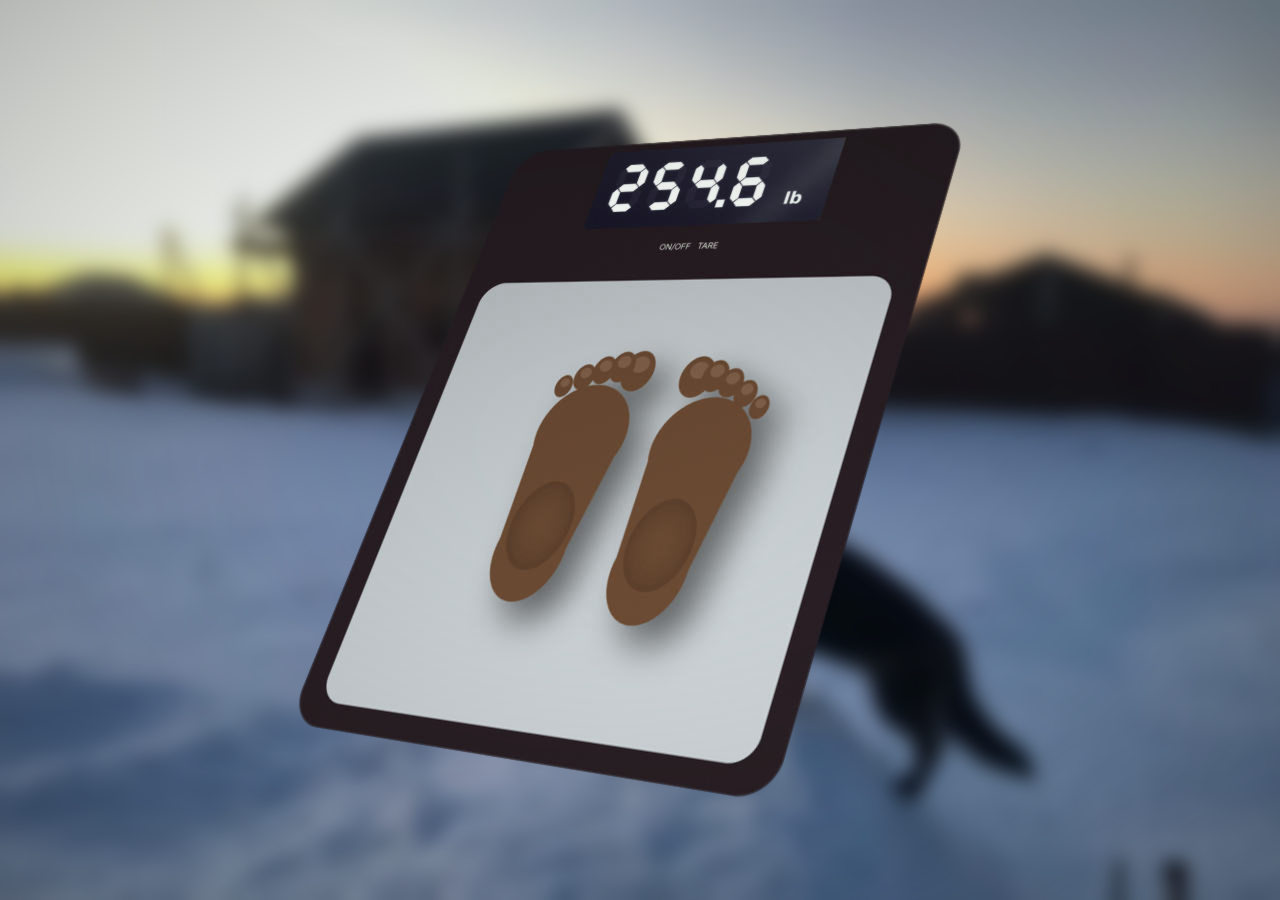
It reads 254.6 lb
